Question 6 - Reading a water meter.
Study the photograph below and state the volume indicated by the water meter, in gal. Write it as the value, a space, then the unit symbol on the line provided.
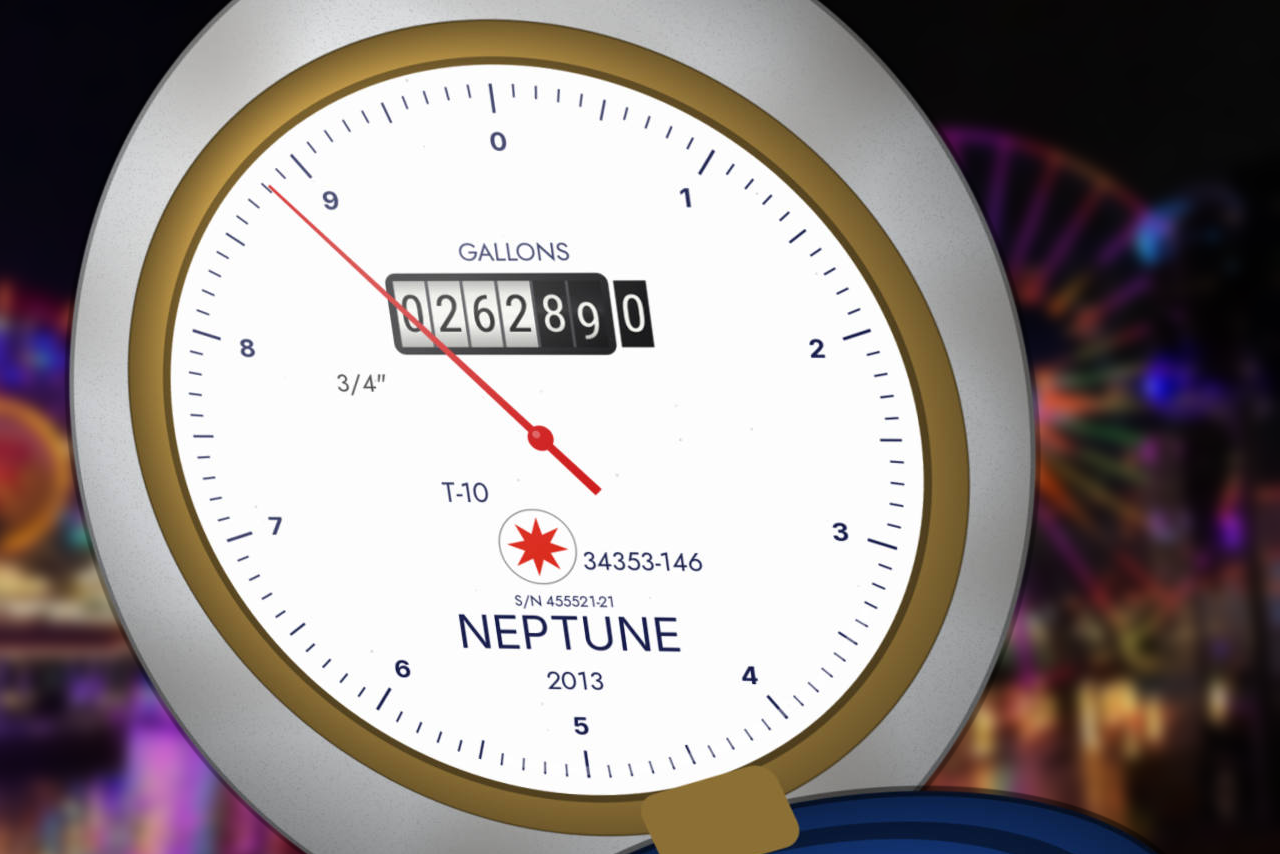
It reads 262888.8 gal
